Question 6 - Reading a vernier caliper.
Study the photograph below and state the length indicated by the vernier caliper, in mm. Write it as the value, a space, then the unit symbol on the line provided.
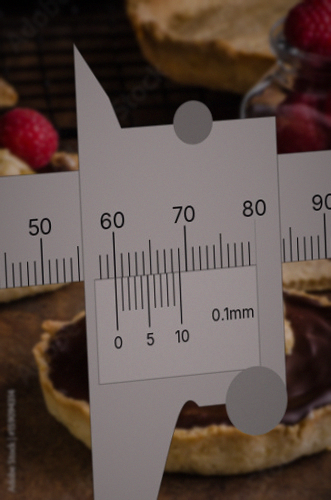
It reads 60.0 mm
